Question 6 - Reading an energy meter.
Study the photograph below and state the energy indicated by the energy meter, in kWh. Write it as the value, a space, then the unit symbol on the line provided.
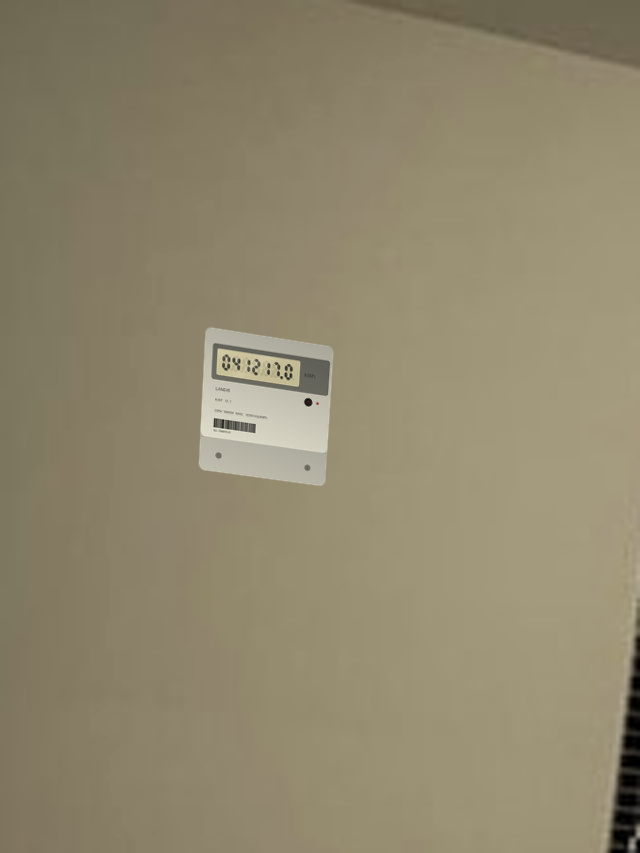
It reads 41217.0 kWh
